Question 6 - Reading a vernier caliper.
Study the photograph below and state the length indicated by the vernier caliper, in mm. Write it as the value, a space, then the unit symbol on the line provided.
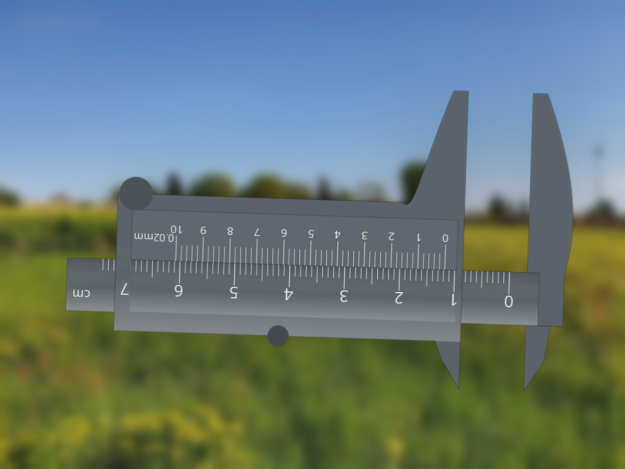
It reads 11.8 mm
